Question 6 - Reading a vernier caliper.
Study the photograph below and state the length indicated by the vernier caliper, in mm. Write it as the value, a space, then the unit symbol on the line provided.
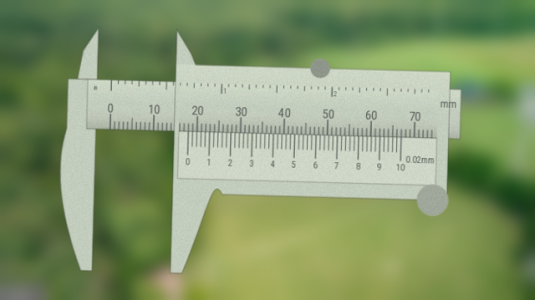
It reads 18.0 mm
